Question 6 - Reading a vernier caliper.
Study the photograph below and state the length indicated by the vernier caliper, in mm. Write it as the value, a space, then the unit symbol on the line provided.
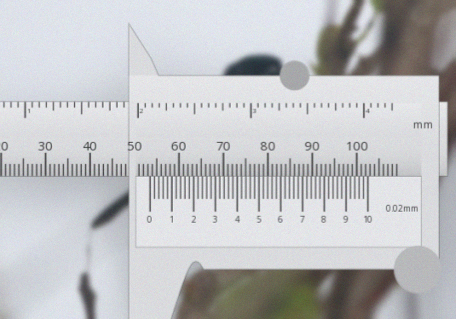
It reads 53.5 mm
